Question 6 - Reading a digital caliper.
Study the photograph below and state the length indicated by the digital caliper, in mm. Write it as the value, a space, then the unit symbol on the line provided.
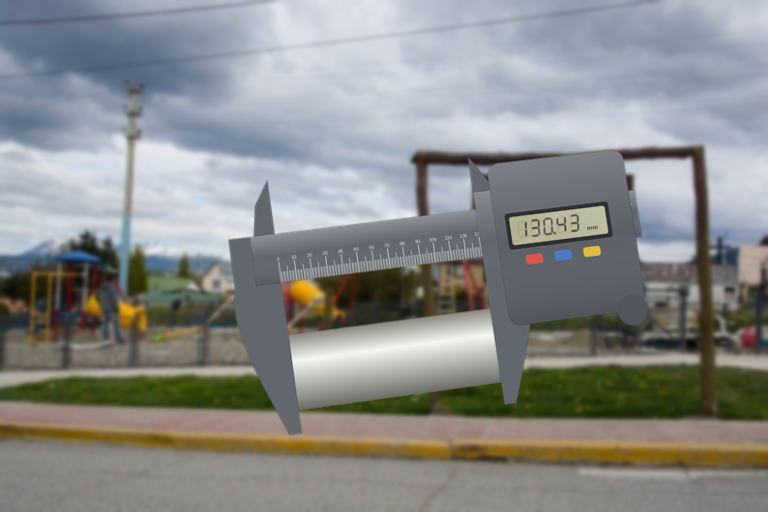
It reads 130.43 mm
